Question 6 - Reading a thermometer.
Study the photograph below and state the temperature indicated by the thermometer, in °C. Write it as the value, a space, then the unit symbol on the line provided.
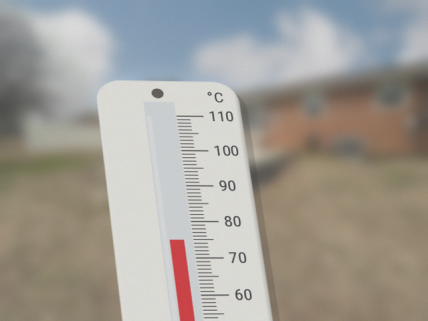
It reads 75 °C
